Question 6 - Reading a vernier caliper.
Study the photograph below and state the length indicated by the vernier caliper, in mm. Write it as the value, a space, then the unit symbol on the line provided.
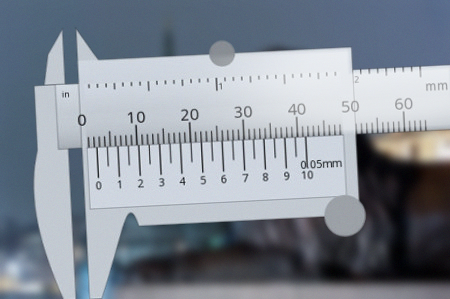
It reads 2.5 mm
